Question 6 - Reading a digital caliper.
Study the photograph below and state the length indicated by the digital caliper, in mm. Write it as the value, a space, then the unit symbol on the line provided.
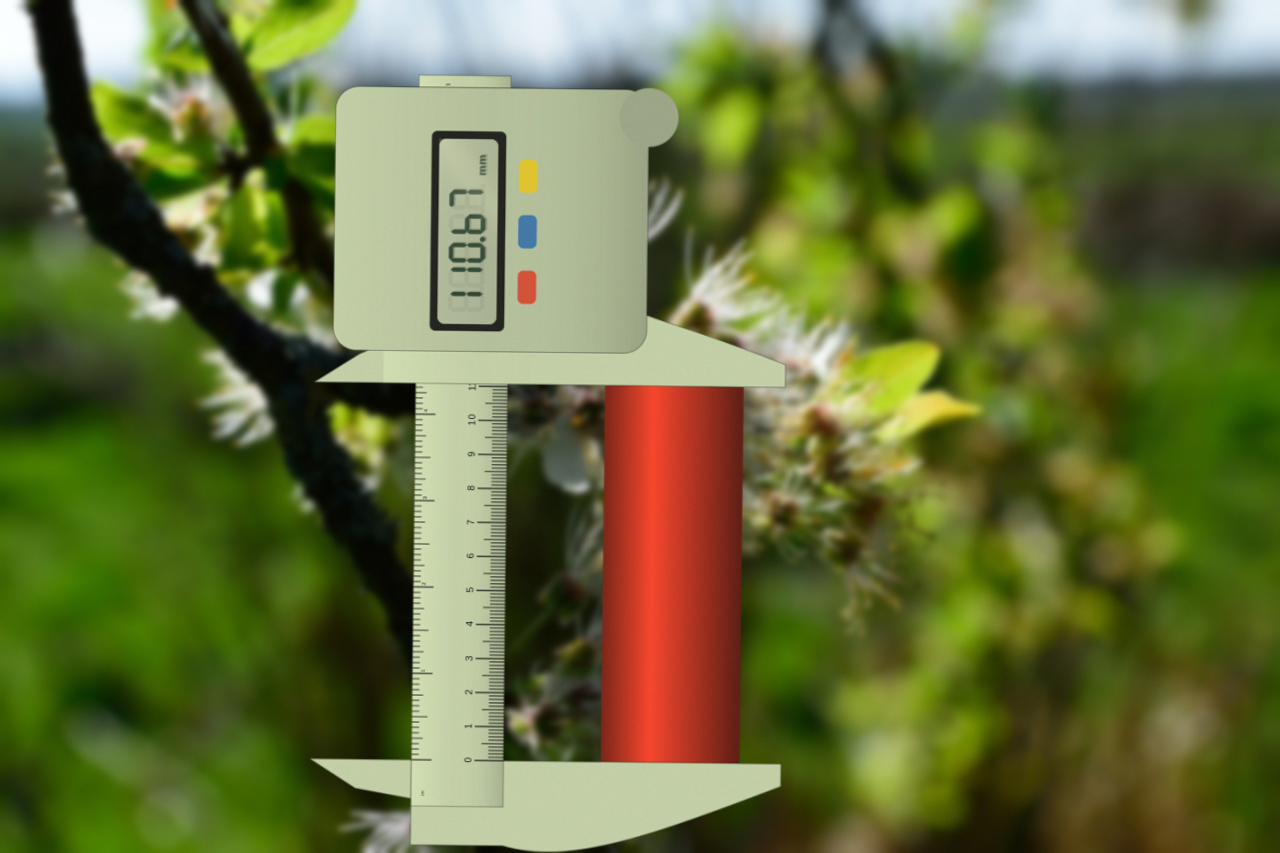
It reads 110.67 mm
